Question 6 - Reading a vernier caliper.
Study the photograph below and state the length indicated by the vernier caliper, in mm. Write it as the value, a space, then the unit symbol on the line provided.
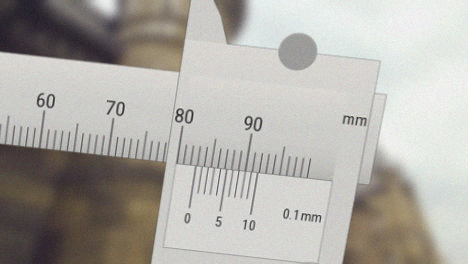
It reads 82.8 mm
